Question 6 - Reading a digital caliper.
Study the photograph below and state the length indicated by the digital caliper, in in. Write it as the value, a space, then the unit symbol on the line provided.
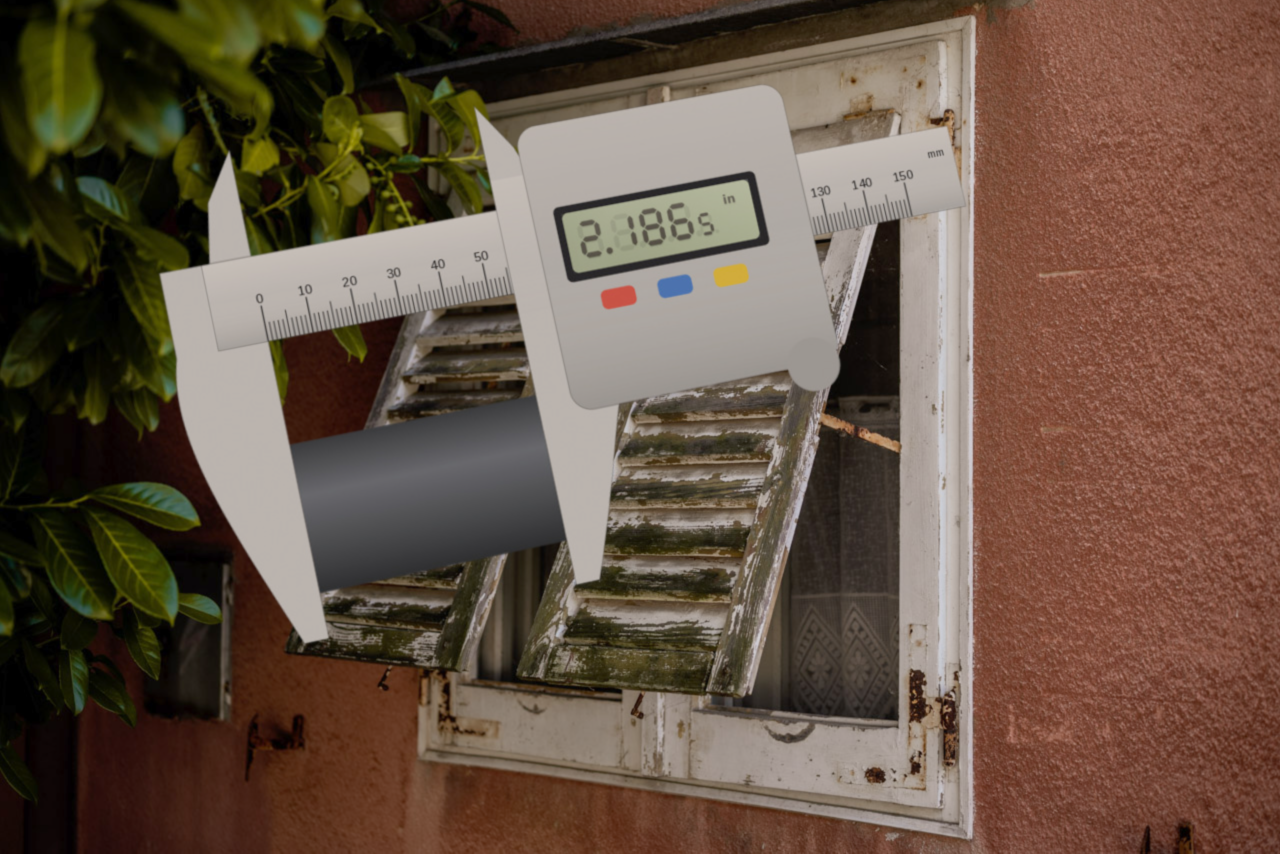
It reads 2.1865 in
